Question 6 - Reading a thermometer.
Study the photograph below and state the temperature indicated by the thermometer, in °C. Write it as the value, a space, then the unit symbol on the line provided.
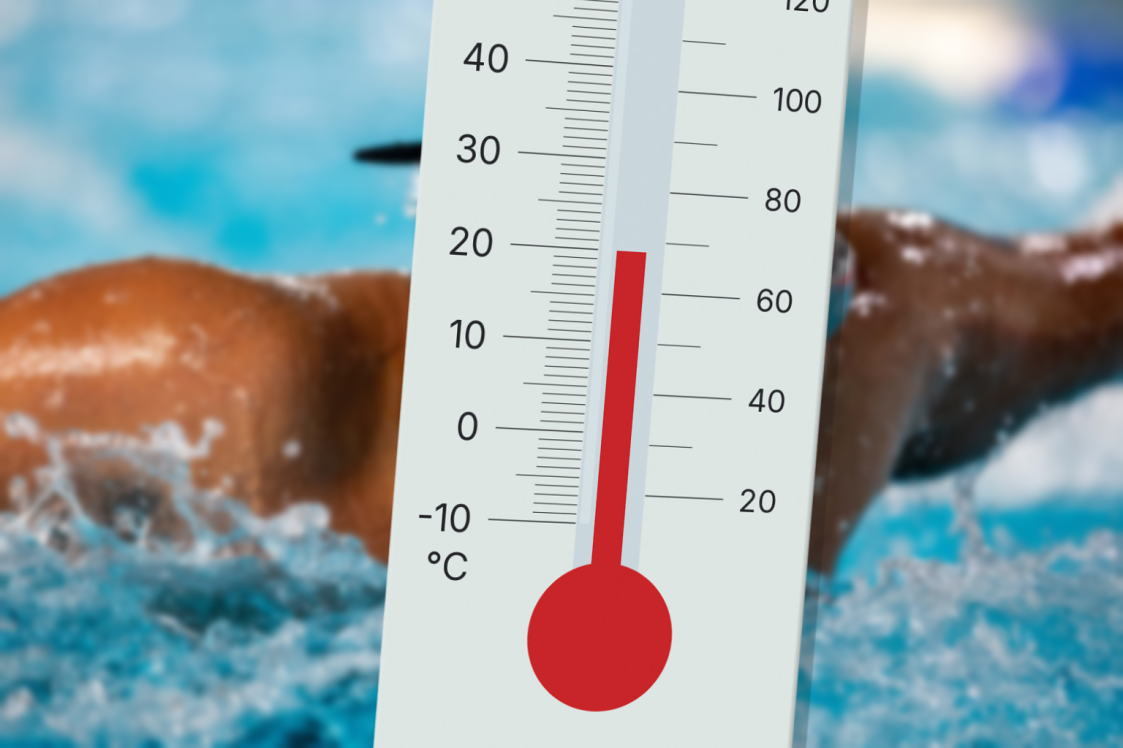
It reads 20 °C
